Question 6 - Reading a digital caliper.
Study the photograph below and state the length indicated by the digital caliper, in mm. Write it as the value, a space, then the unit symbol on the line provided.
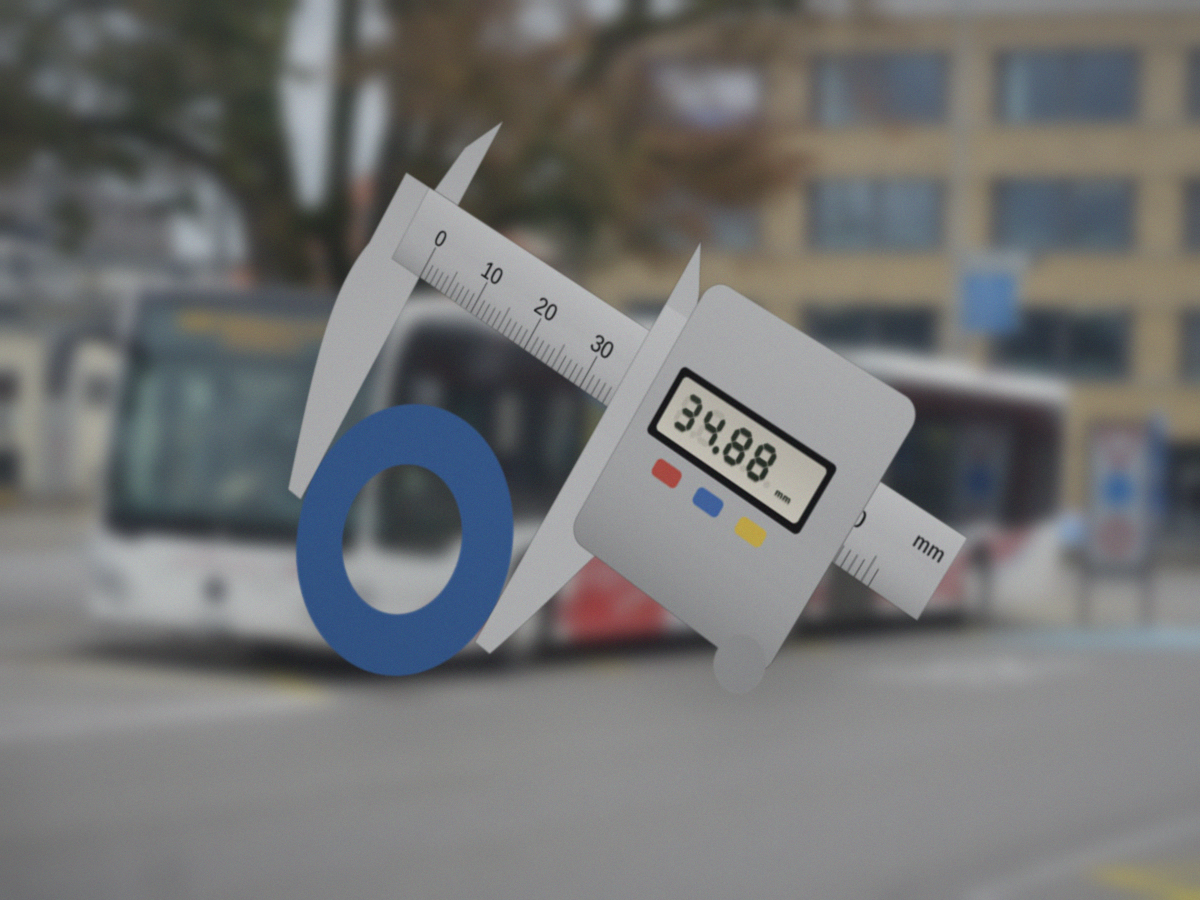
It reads 34.88 mm
